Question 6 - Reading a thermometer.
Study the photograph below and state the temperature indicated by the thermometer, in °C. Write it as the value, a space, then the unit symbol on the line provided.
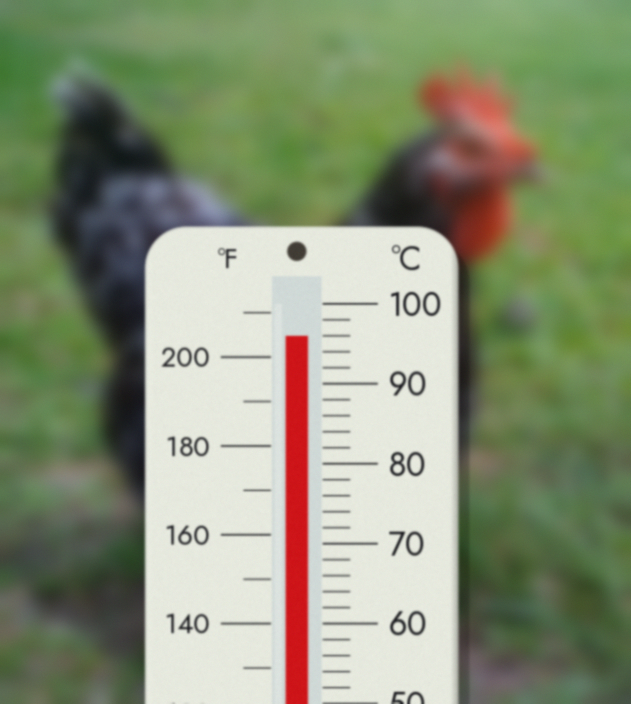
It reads 96 °C
